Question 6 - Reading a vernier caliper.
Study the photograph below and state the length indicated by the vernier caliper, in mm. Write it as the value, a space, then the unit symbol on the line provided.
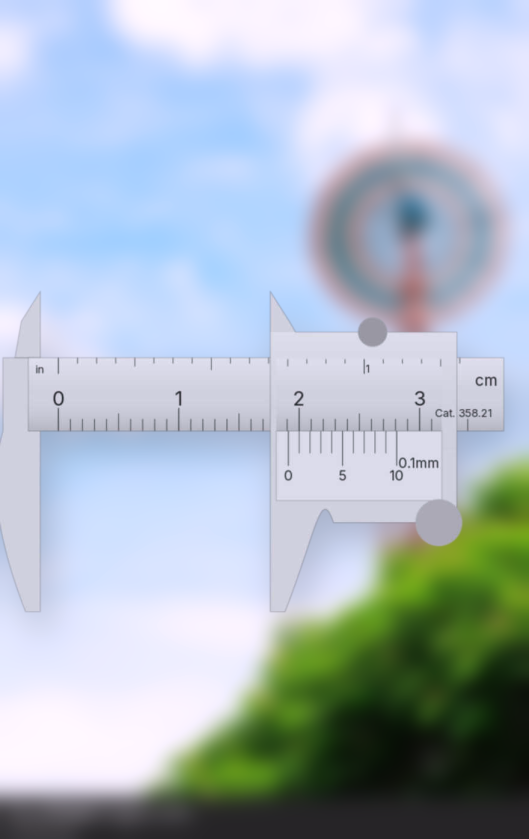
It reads 19.1 mm
